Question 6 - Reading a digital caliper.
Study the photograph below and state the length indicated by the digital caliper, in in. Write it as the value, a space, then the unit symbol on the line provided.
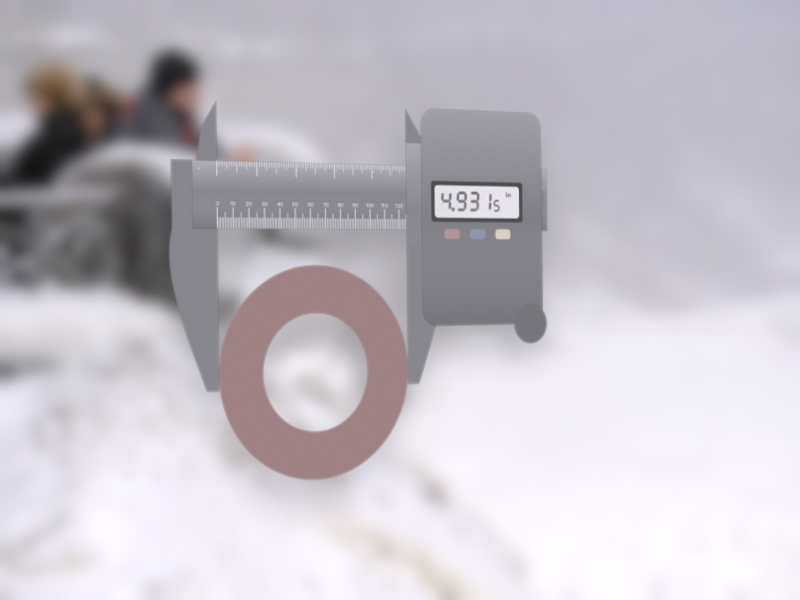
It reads 4.9315 in
